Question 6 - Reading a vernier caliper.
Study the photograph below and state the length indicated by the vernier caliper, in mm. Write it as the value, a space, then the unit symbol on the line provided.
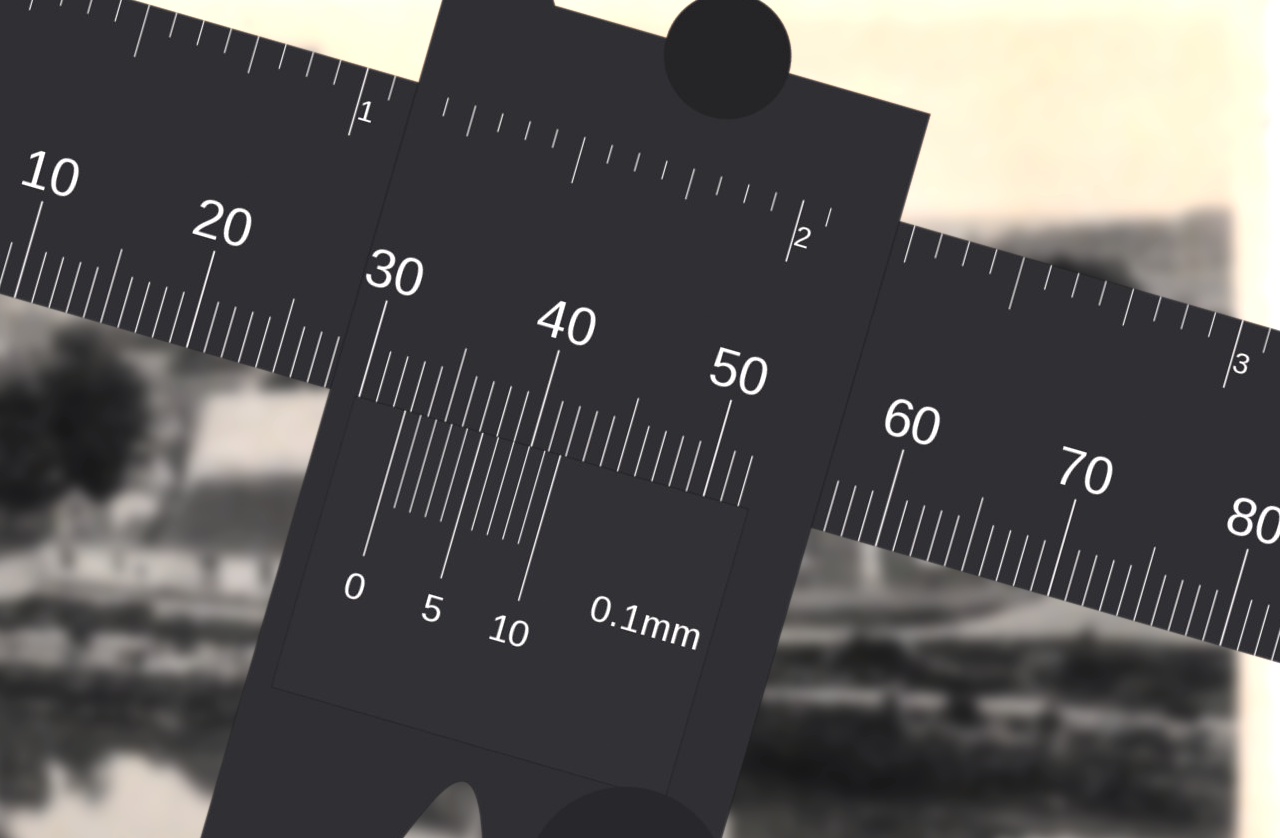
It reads 32.7 mm
